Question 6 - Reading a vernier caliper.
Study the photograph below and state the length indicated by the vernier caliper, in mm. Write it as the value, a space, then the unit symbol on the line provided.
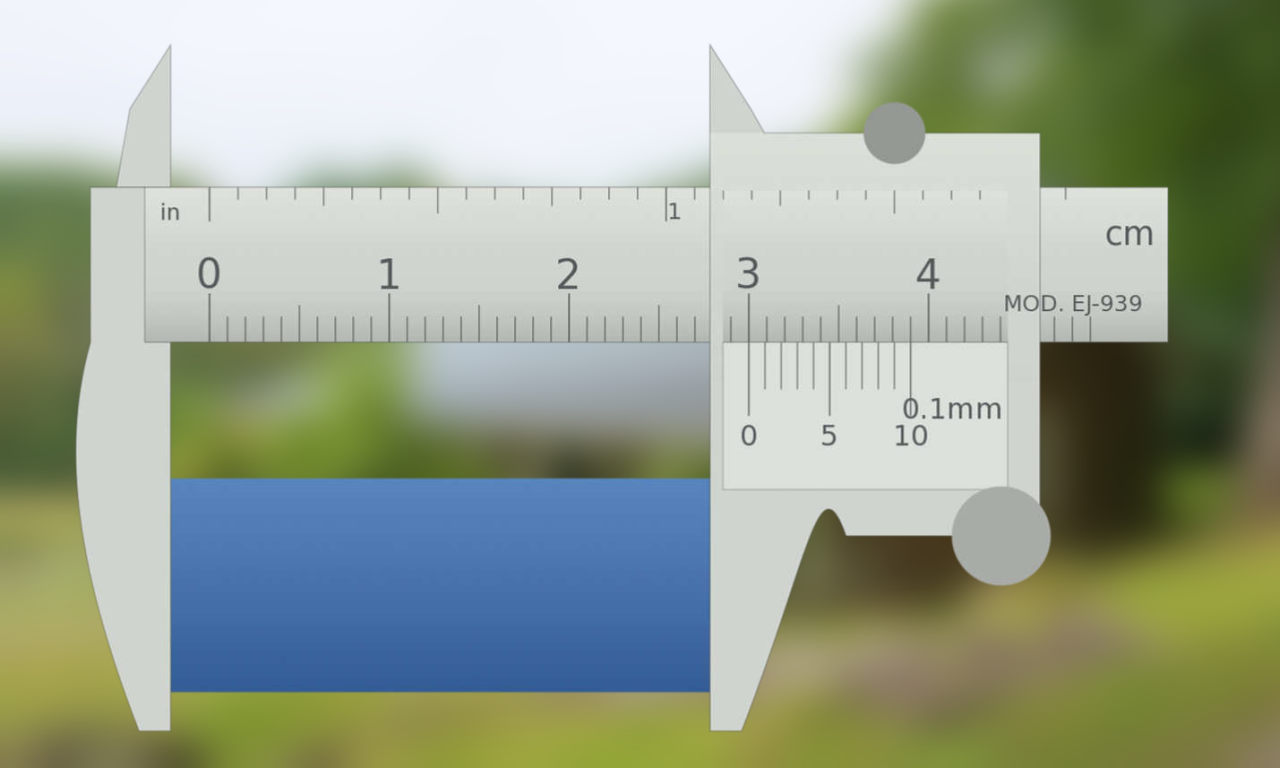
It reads 30.0 mm
